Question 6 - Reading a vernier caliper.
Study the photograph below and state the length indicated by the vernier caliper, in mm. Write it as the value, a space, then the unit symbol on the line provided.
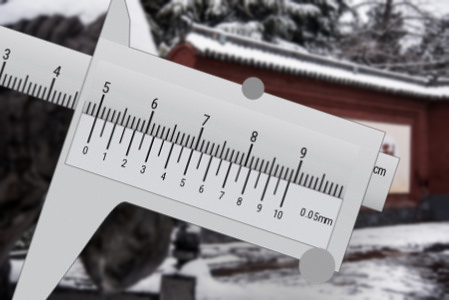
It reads 50.0 mm
